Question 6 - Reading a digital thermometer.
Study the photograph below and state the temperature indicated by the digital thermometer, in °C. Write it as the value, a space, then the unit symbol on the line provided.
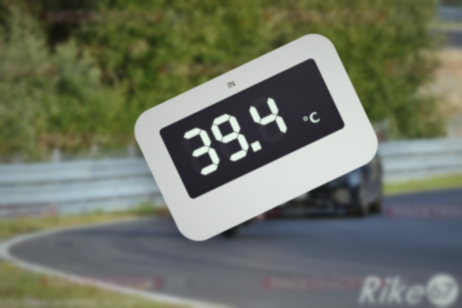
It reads 39.4 °C
